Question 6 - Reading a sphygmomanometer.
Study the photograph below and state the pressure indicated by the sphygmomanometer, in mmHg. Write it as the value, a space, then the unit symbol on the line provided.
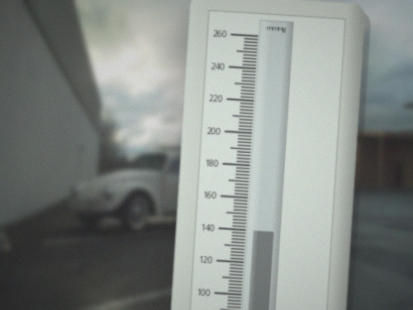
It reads 140 mmHg
